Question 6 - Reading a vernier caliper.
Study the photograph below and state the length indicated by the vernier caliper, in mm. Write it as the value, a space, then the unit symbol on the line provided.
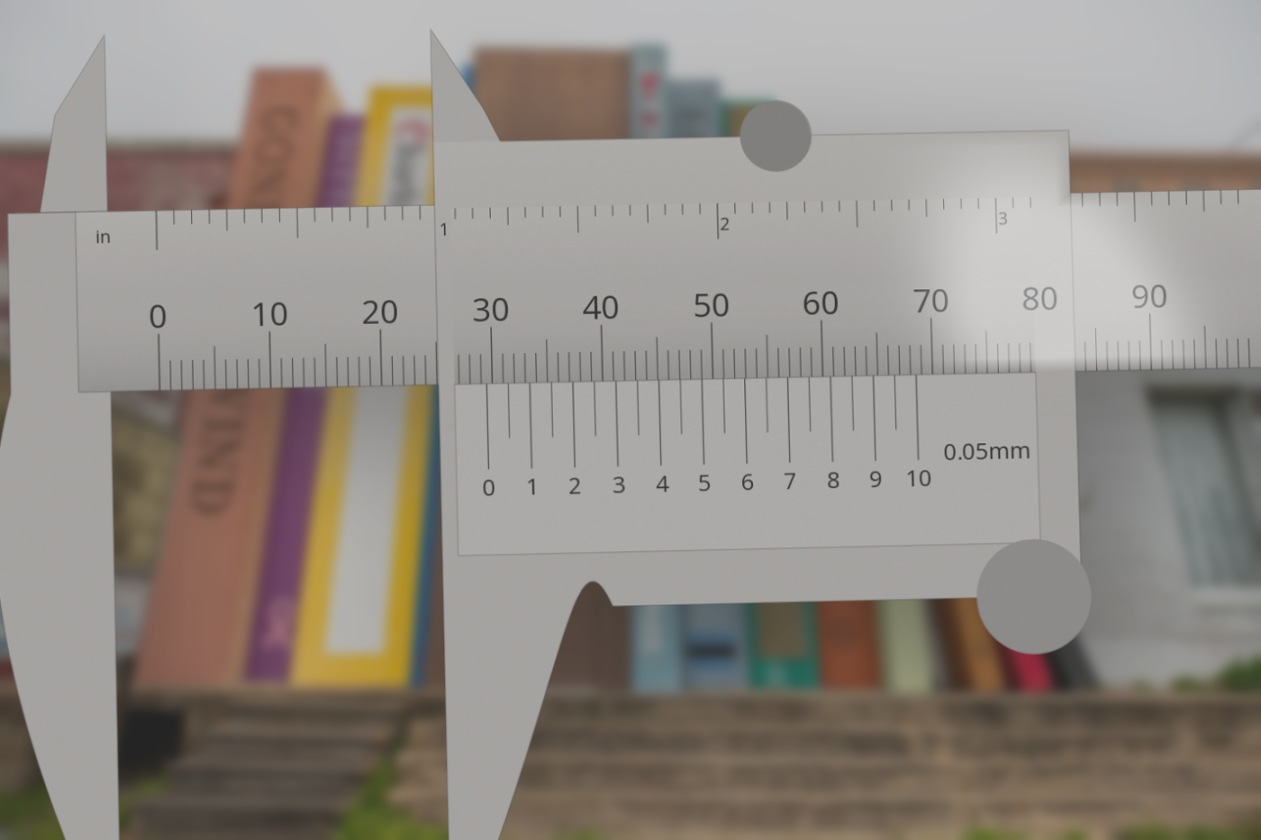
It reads 29.5 mm
